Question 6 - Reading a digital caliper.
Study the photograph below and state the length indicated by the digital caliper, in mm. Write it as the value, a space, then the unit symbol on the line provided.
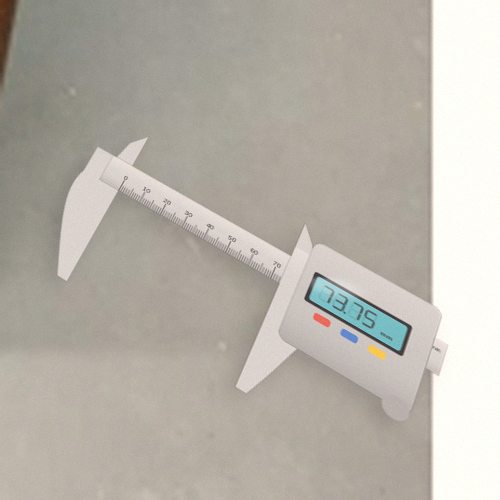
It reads 73.75 mm
